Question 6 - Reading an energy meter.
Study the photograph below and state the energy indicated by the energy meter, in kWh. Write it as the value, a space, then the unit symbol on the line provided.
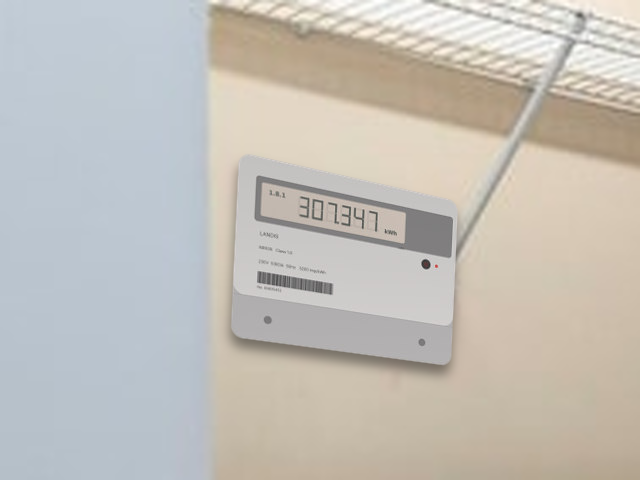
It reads 307.347 kWh
